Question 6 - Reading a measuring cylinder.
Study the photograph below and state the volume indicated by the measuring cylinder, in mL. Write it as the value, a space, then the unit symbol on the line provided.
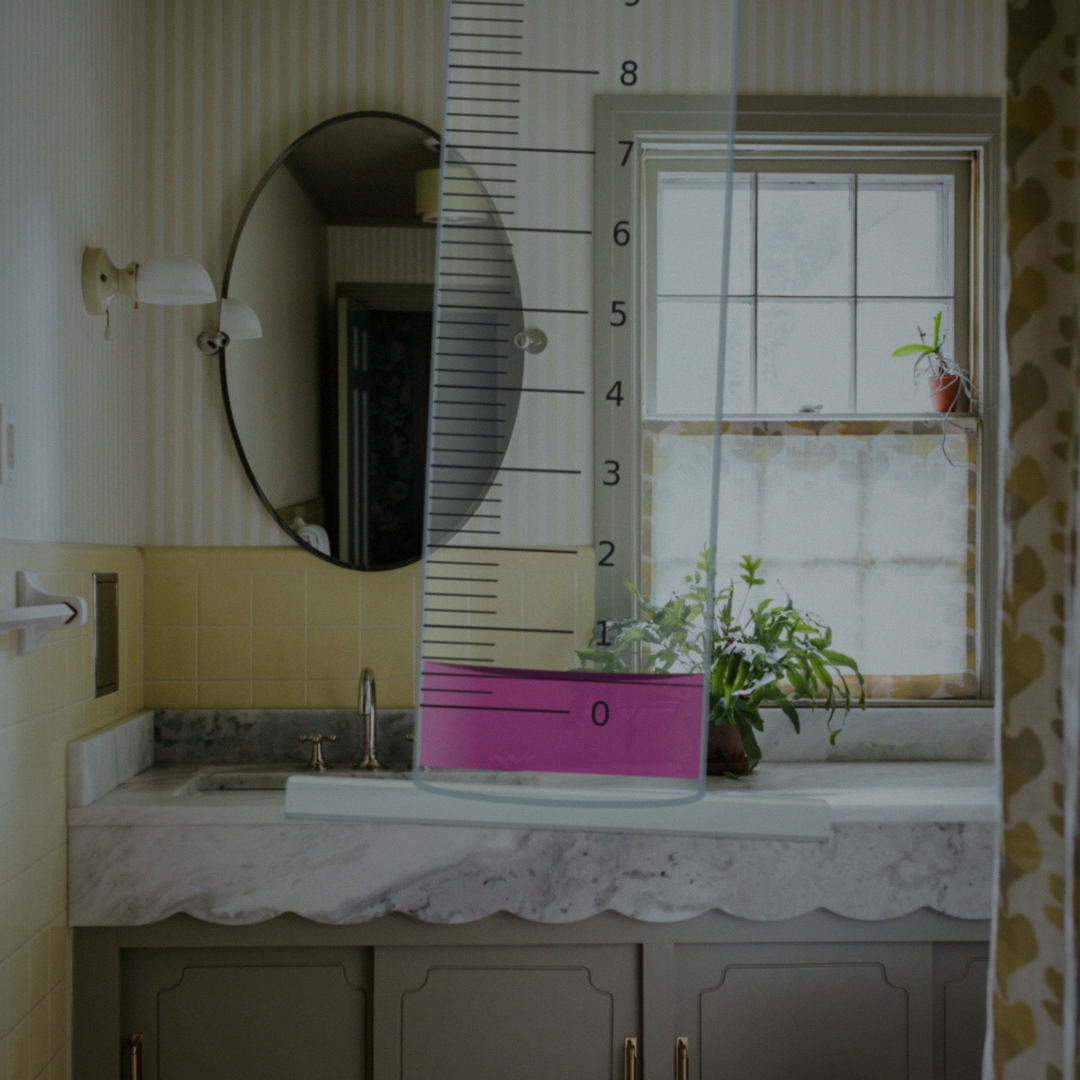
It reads 0.4 mL
